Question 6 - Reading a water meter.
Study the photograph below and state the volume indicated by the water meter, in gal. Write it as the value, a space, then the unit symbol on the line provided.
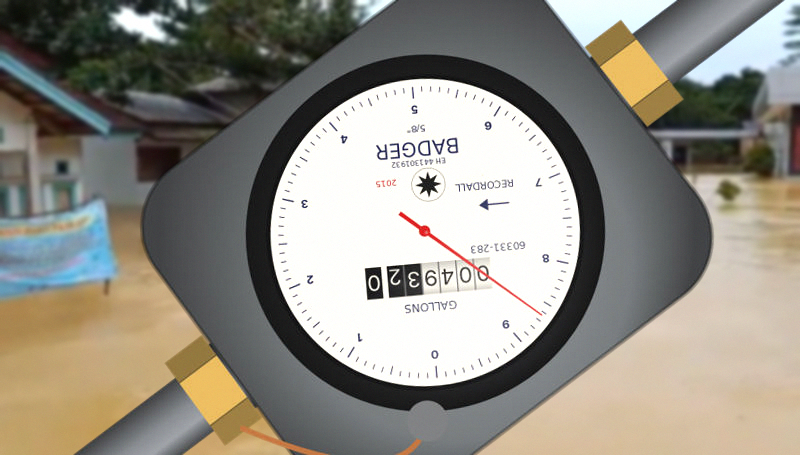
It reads 49318.6 gal
